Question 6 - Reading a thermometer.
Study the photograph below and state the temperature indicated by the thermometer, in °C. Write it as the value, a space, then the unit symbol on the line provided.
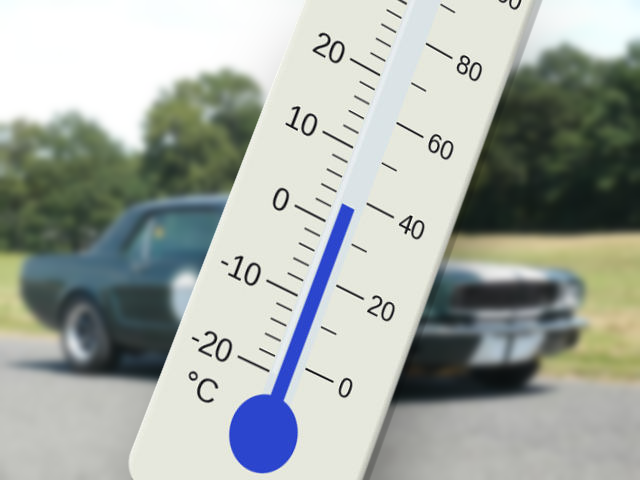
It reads 3 °C
